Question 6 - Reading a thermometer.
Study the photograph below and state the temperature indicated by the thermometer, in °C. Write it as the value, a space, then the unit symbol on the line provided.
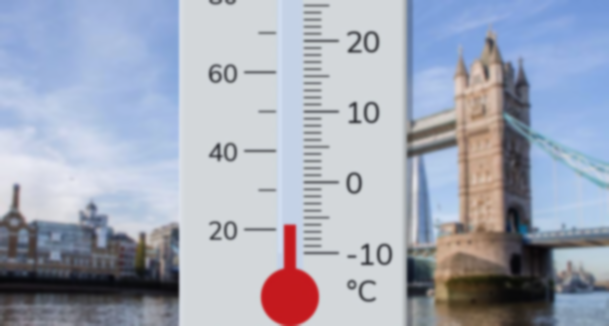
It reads -6 °C
